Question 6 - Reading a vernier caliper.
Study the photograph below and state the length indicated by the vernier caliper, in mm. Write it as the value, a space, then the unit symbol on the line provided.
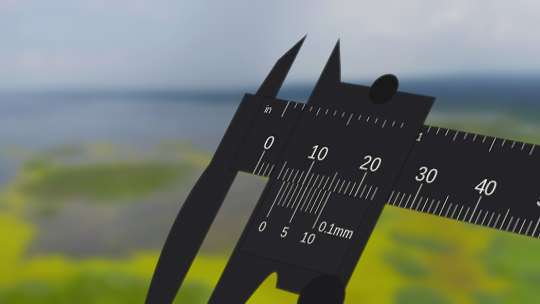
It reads 6.5 mm
